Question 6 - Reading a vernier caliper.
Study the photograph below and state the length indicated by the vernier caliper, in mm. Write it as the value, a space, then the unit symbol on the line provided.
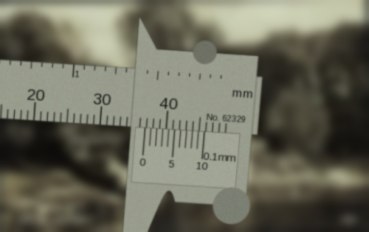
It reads 36.8 mm
